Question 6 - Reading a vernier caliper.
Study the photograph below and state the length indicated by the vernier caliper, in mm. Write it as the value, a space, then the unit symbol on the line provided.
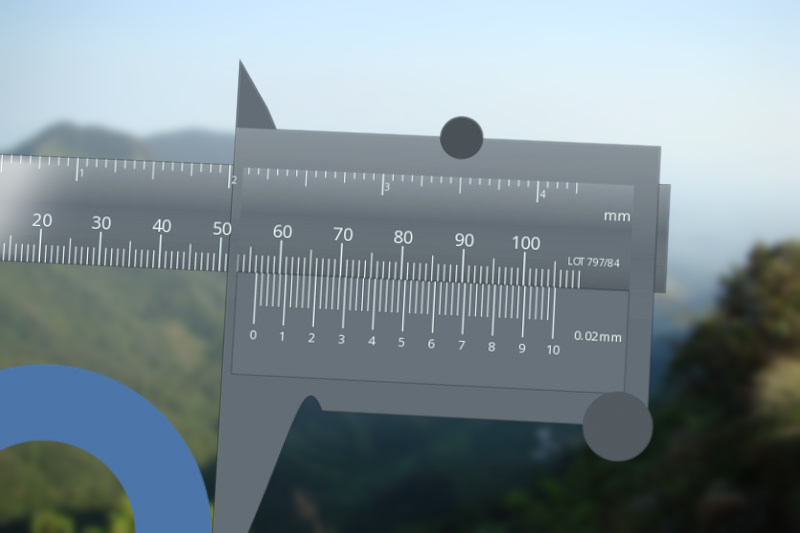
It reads 56.2 mm
